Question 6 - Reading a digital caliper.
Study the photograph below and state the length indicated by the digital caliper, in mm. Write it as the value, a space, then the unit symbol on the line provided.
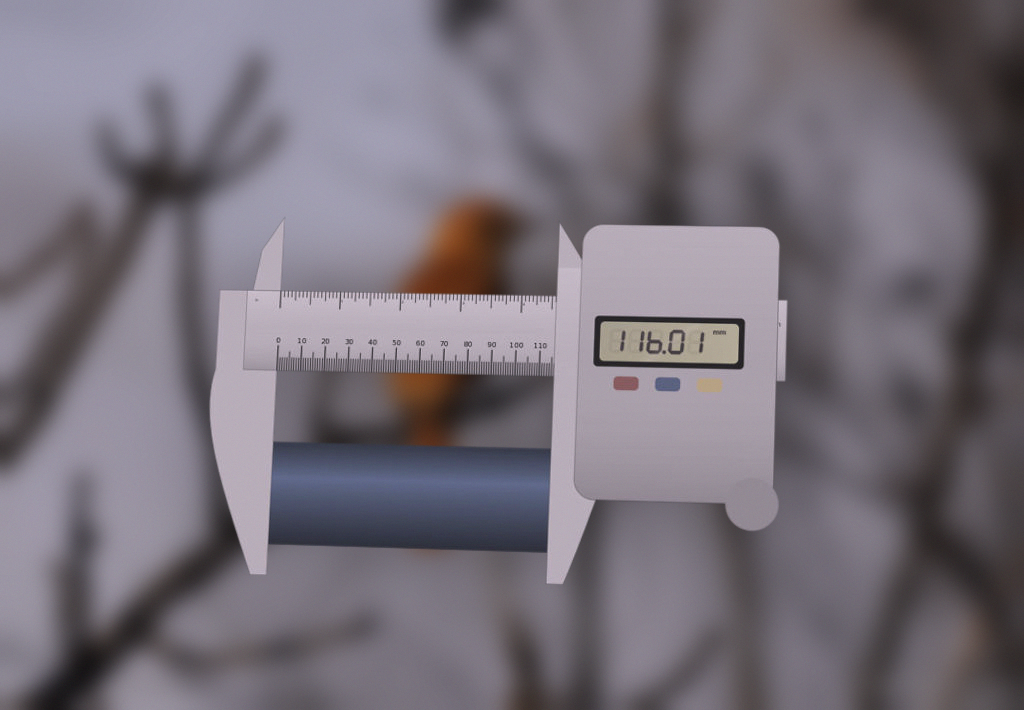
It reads 116.01 mm
